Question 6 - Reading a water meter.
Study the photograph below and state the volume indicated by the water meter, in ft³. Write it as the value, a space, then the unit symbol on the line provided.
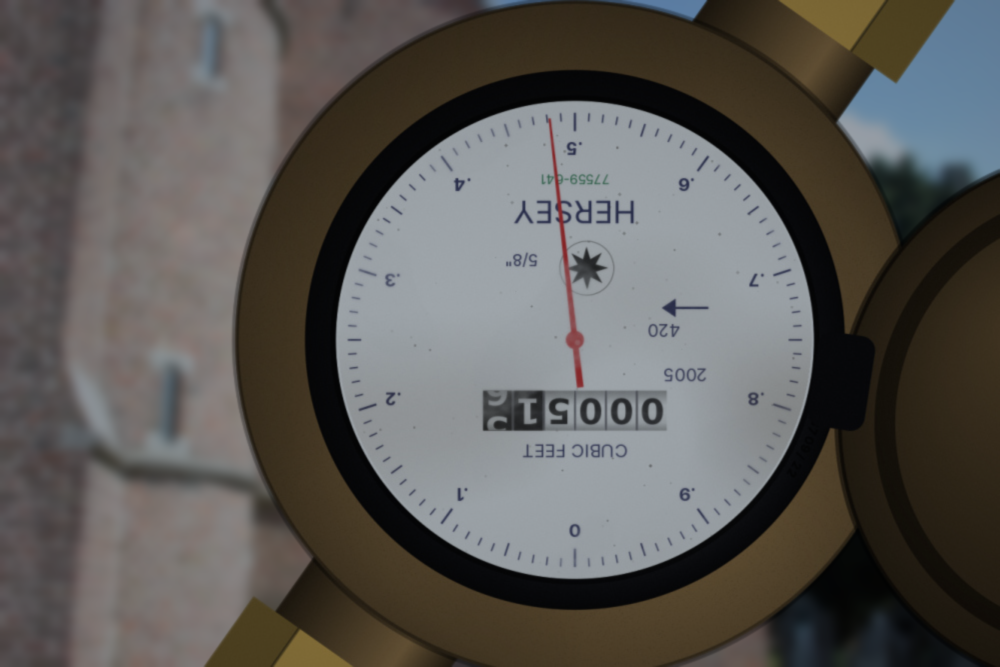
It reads 515.48 ft³
